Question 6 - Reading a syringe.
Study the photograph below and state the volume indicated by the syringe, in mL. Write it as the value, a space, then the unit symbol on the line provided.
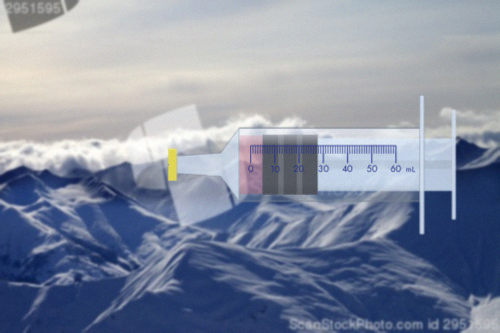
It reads 5 mL
